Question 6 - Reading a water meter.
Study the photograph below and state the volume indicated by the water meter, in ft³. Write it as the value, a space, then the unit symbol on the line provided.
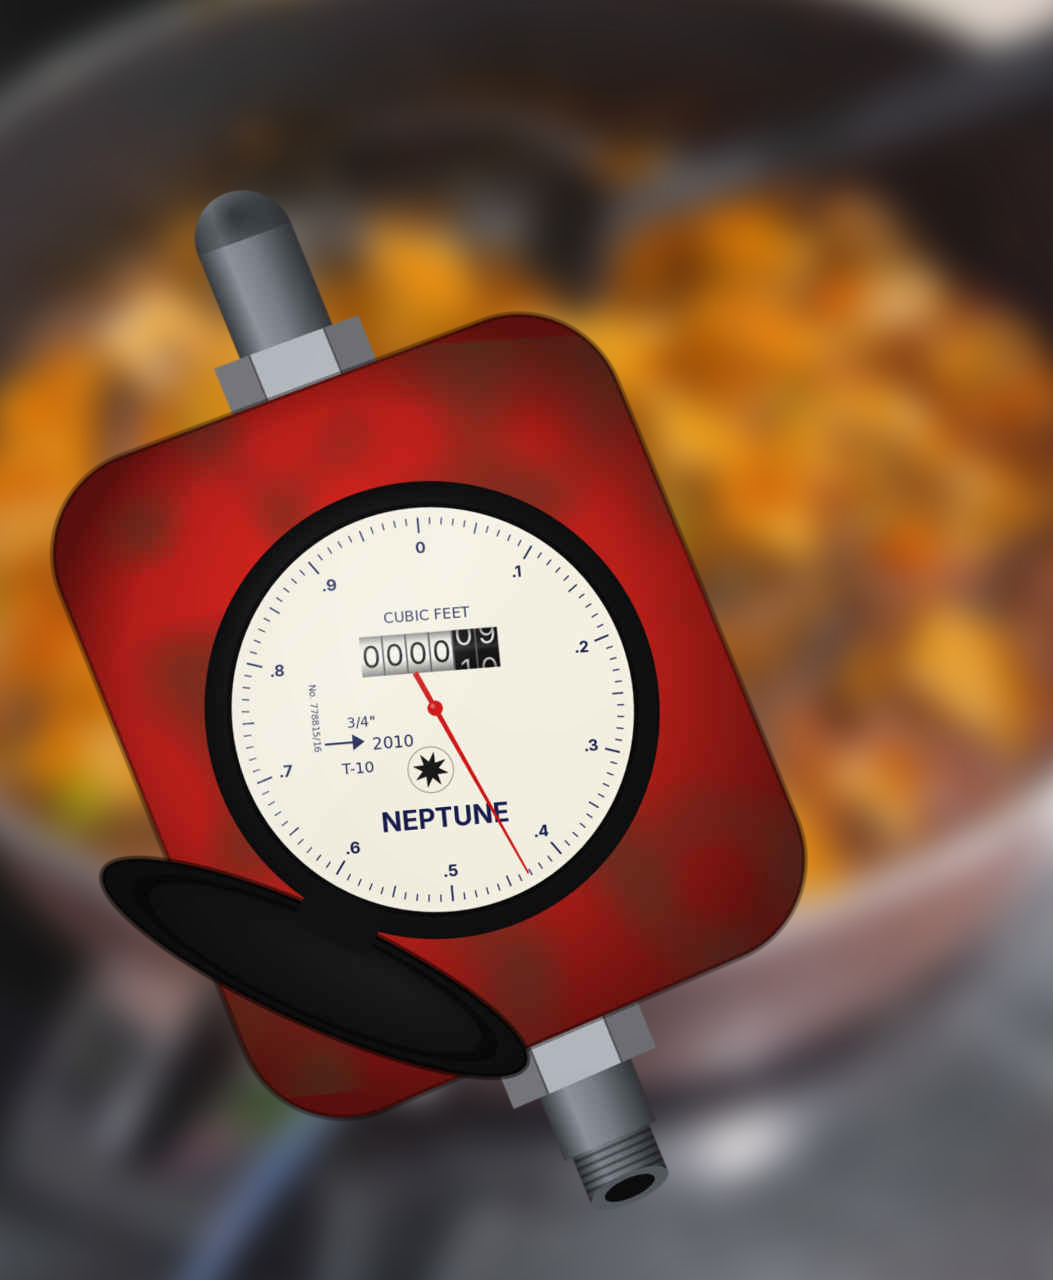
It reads 9.43 ft³
